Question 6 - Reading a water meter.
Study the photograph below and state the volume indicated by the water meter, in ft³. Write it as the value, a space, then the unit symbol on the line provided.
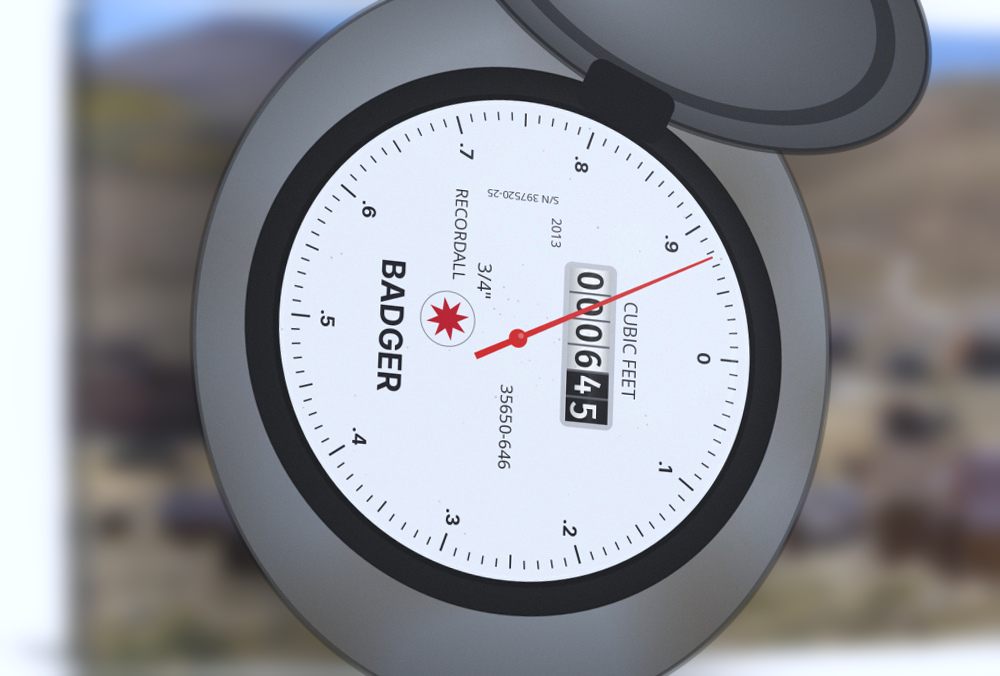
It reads 644.92 ft³
